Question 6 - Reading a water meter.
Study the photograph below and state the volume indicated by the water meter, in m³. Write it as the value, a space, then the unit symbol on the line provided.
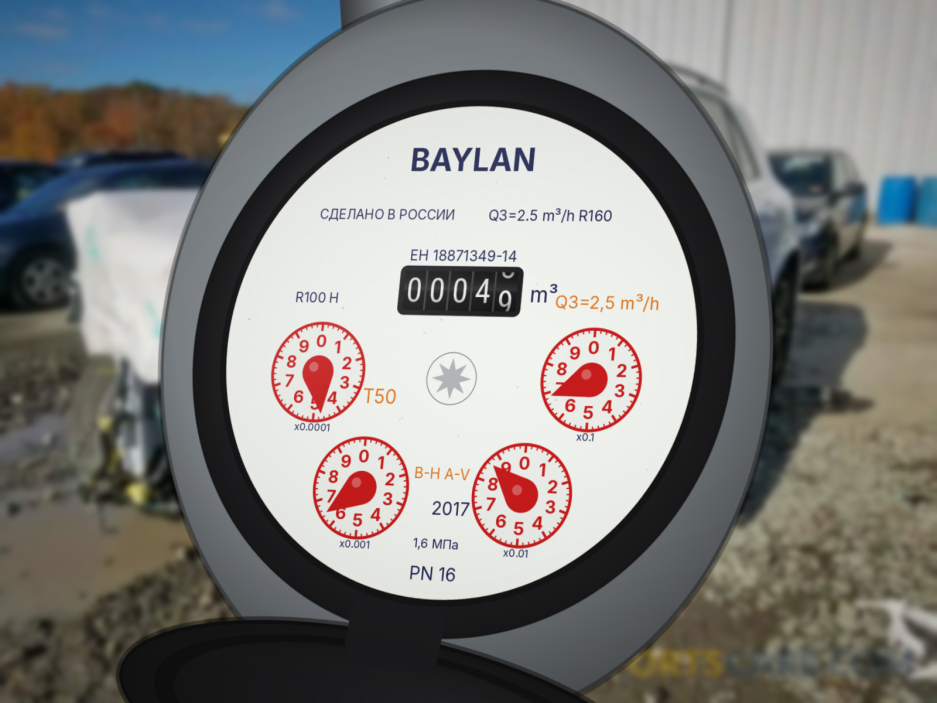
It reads 48.6864 m³
